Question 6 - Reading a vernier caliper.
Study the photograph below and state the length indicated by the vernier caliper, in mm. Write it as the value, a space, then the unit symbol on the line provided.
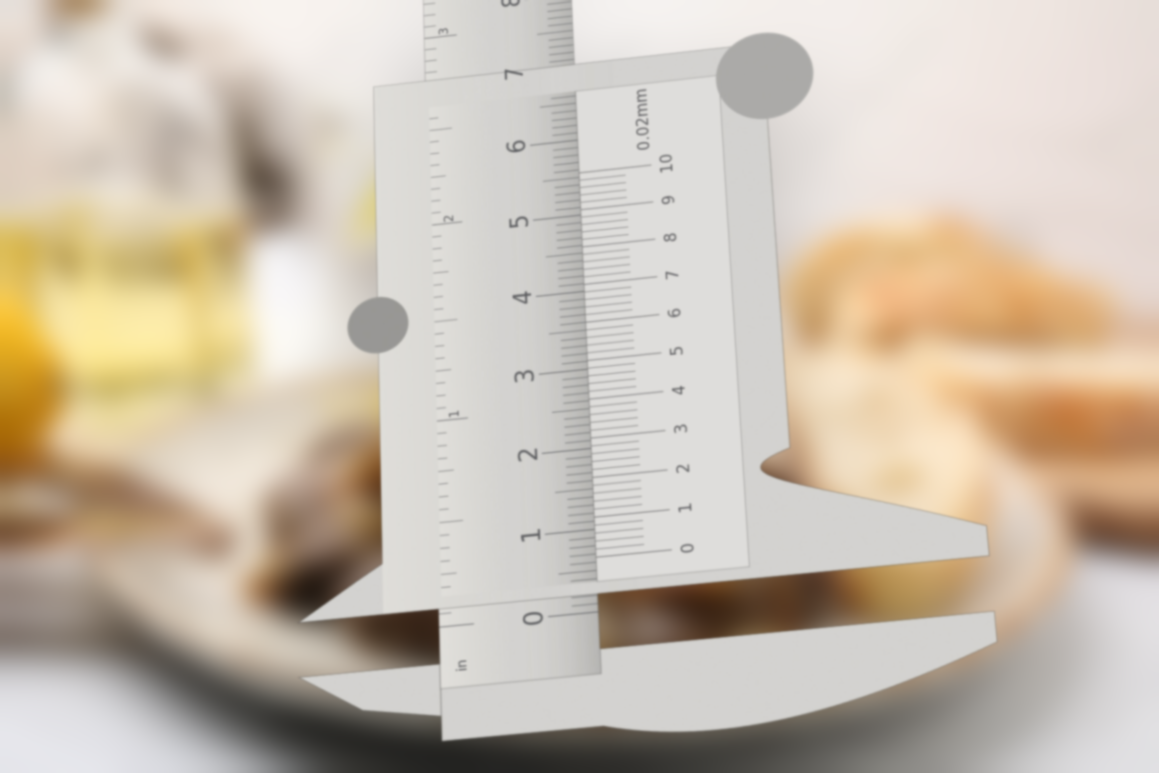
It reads 6.6 mm
